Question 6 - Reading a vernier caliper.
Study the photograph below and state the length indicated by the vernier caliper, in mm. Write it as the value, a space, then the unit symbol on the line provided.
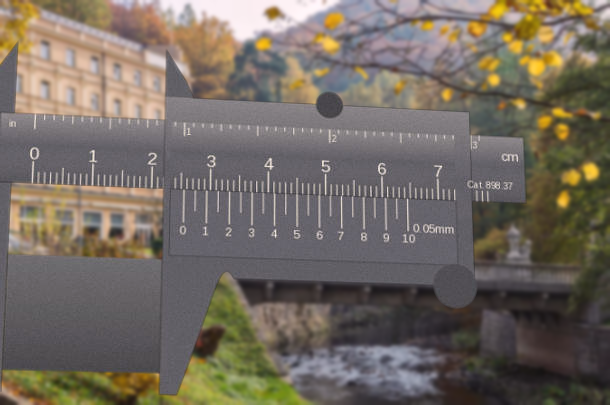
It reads 25.5 mm
